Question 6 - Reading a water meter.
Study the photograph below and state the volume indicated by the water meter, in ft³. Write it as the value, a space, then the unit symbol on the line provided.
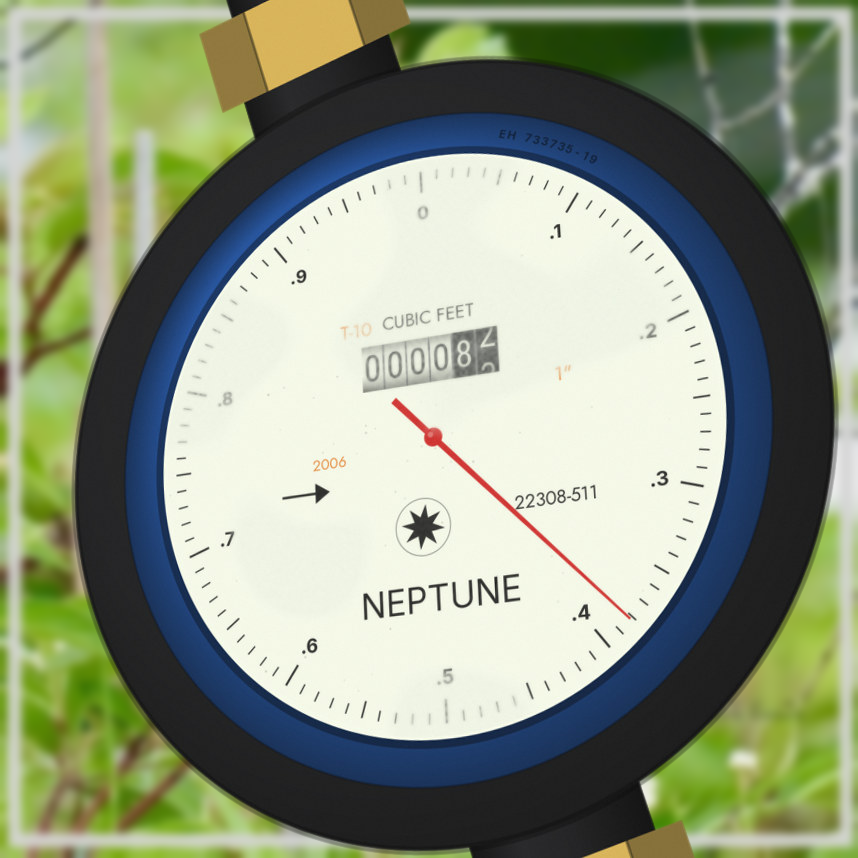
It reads 82.38 ft³
